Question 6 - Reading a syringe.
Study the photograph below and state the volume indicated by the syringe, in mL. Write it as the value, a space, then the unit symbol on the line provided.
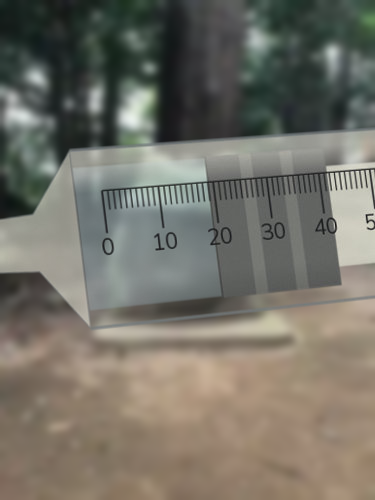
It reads 19 mL
